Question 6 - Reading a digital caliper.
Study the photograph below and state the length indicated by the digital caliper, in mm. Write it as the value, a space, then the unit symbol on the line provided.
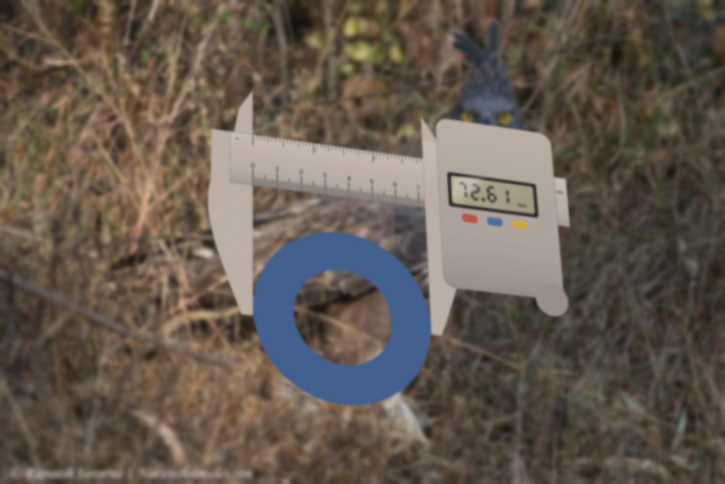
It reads 72.61 mm
